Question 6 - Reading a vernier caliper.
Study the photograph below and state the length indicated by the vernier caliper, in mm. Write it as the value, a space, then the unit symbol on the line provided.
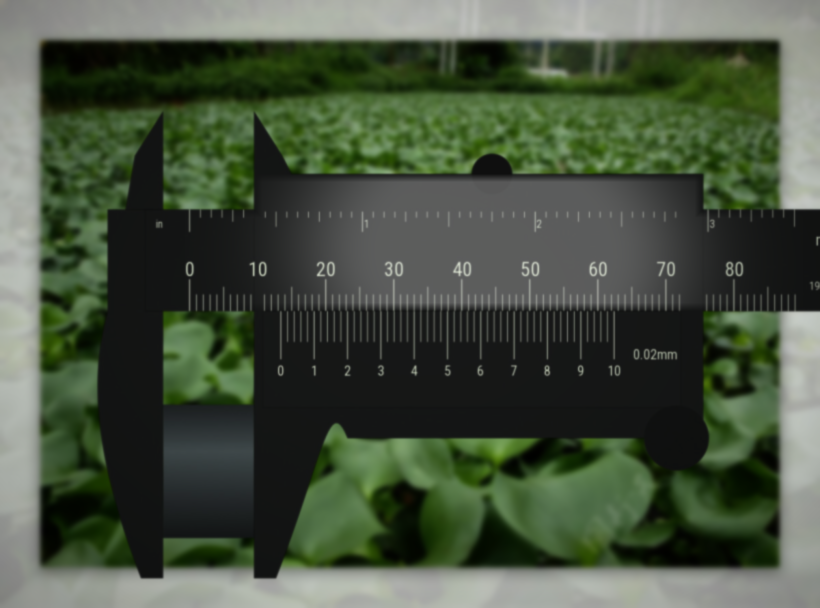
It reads 13.4 mm
